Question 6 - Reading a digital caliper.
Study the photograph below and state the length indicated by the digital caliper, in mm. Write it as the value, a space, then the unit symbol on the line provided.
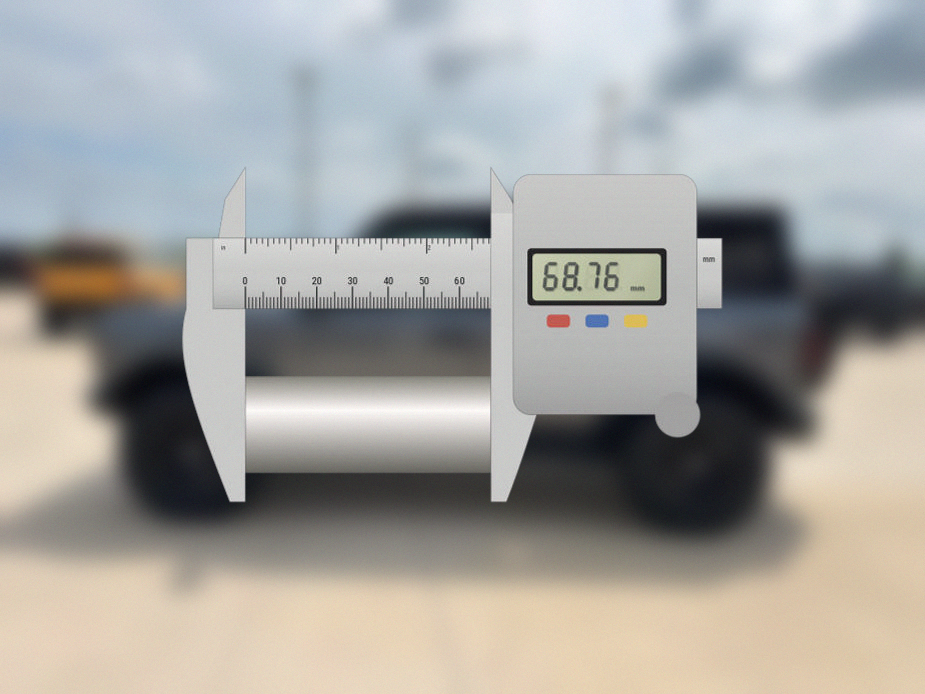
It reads 68.76 mm
